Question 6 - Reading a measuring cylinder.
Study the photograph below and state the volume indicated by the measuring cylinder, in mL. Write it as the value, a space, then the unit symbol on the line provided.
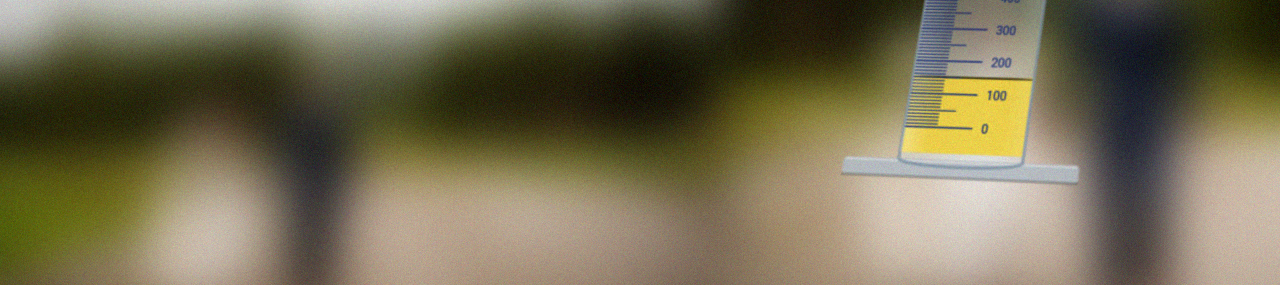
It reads 150 mL
